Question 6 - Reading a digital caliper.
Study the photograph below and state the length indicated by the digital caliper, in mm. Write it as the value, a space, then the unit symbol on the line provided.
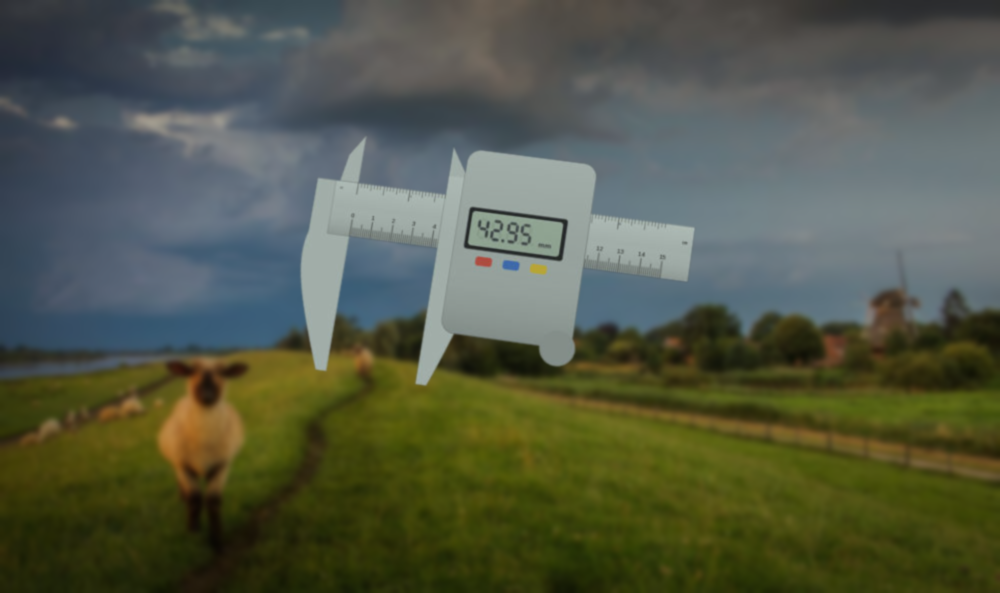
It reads 42.95 mm
